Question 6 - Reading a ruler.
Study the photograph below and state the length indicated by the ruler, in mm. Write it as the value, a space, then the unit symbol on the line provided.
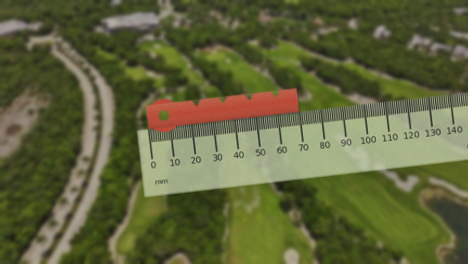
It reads 70 mm
